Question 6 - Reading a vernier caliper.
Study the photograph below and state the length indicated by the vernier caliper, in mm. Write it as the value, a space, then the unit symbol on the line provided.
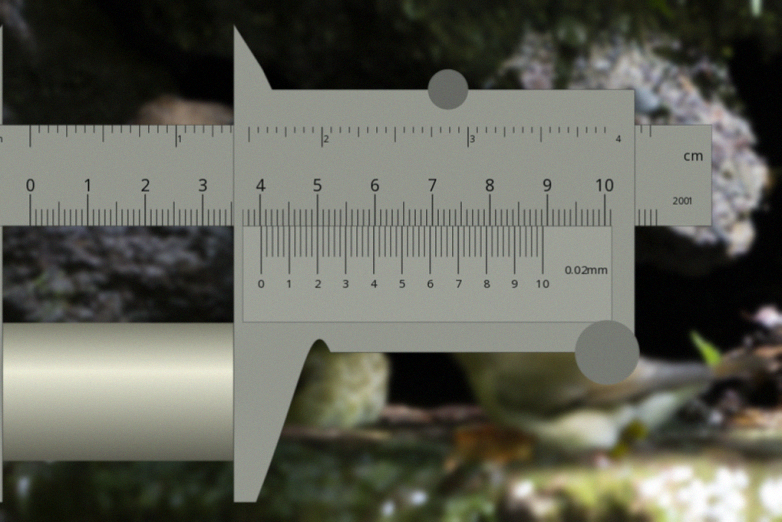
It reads 40.2 mm
